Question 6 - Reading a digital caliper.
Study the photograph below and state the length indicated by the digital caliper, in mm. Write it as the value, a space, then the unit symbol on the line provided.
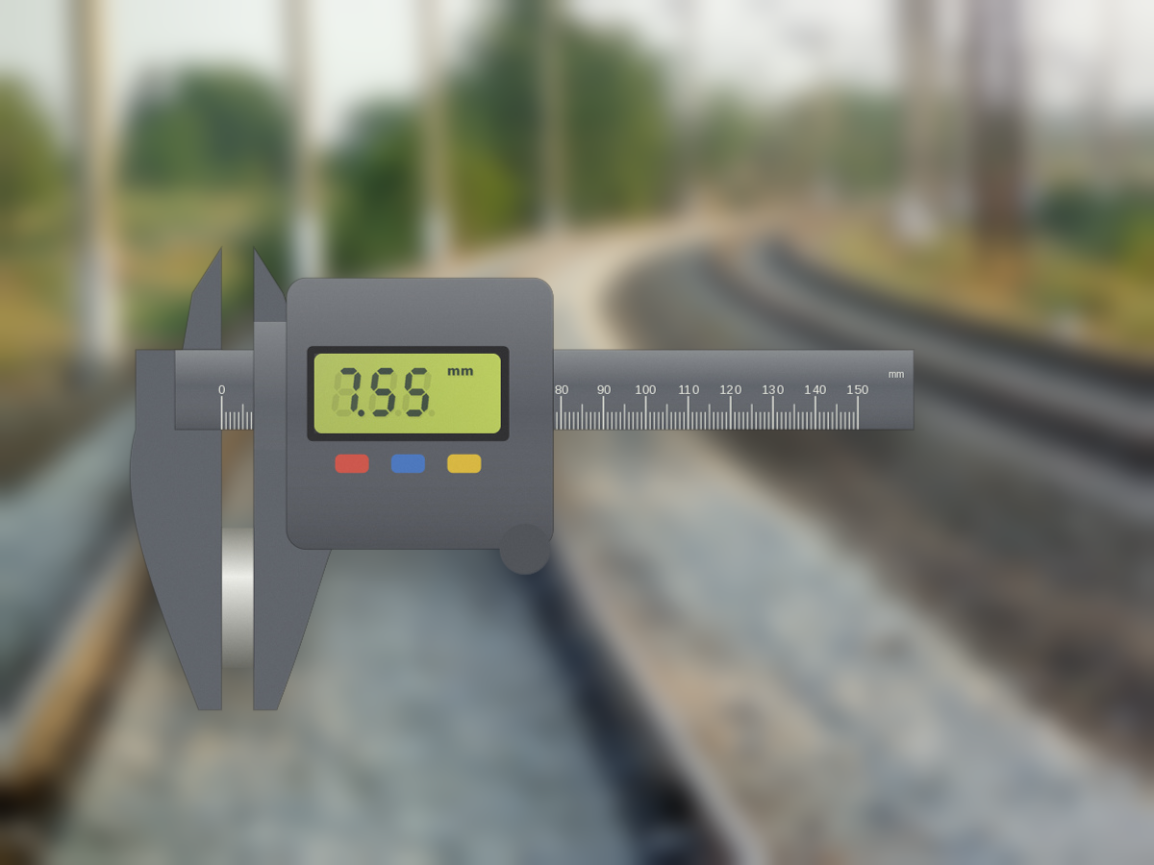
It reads 7.55 mm
